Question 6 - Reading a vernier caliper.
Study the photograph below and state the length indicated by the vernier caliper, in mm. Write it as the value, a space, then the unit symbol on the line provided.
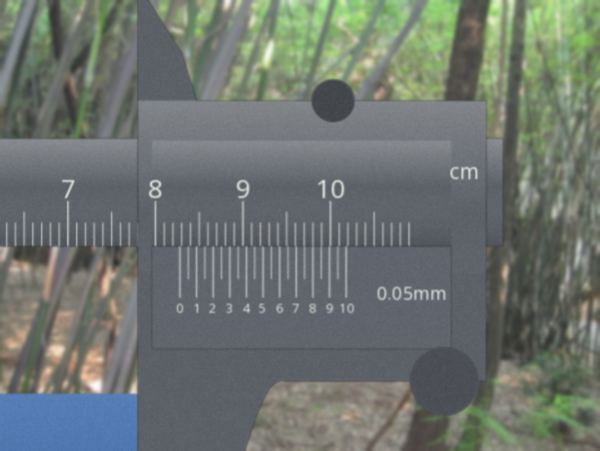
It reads 82.8 mm
